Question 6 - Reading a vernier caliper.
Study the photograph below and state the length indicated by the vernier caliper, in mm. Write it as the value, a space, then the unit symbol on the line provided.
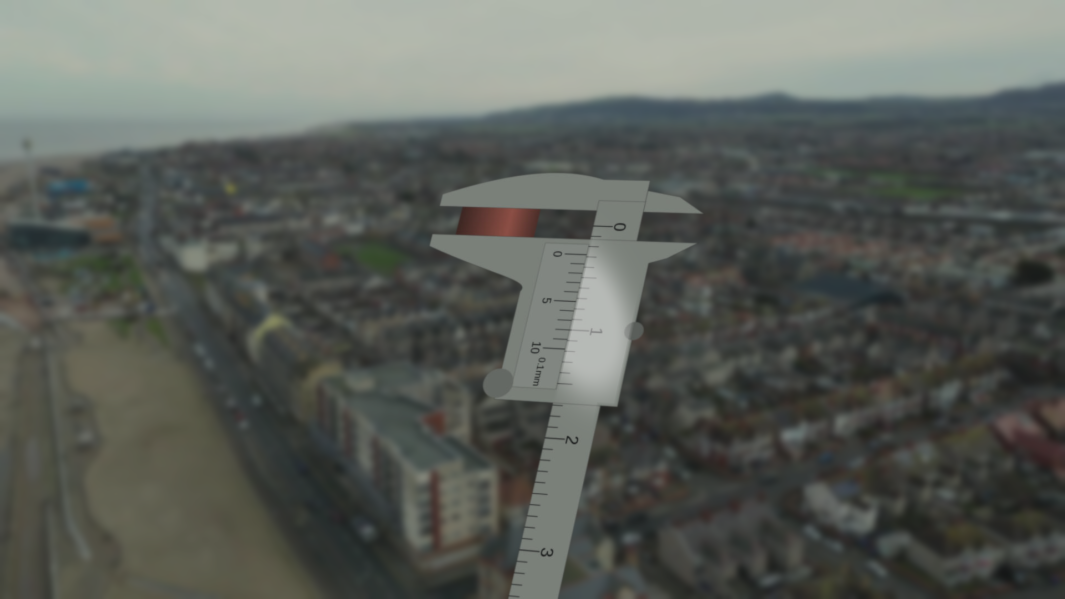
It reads 2.8 mm
